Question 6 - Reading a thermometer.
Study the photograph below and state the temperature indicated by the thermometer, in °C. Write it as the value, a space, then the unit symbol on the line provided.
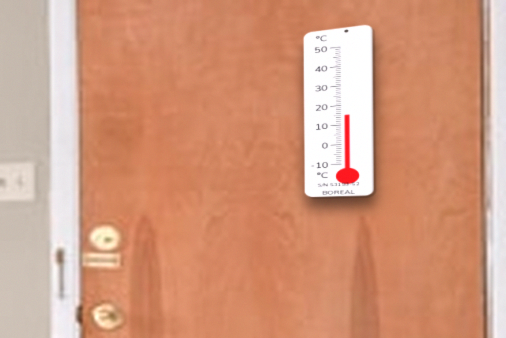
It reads 15 °C
